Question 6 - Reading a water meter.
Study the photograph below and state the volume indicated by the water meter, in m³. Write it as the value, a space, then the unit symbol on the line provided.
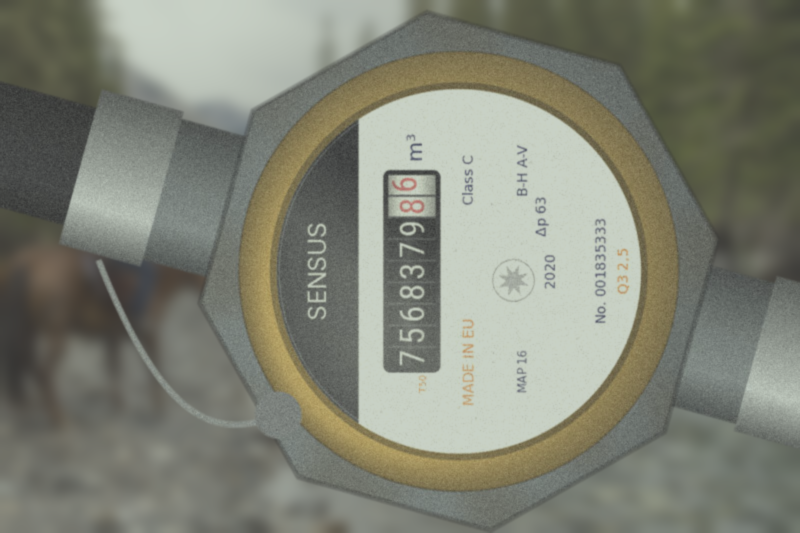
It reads 7568379.86 m³
